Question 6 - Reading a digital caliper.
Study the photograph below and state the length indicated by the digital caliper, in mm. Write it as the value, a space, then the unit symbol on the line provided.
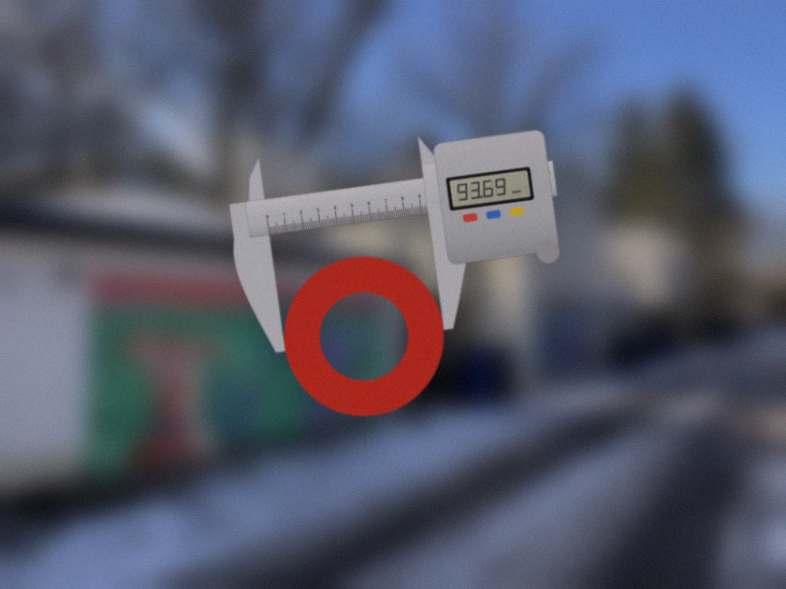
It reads 93.69 mm
